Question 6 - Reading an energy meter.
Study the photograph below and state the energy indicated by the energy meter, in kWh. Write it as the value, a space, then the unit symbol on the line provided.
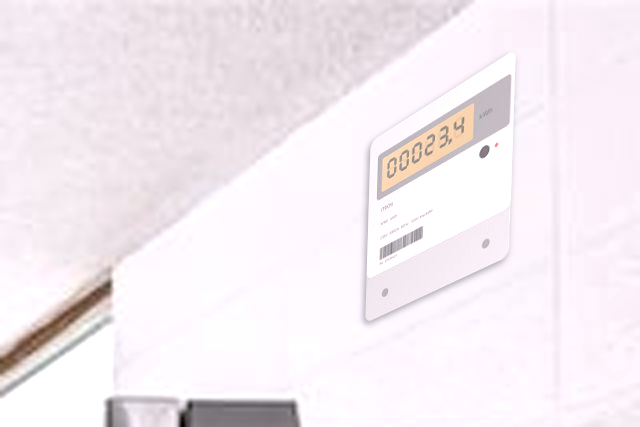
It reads 23.4 kWh
